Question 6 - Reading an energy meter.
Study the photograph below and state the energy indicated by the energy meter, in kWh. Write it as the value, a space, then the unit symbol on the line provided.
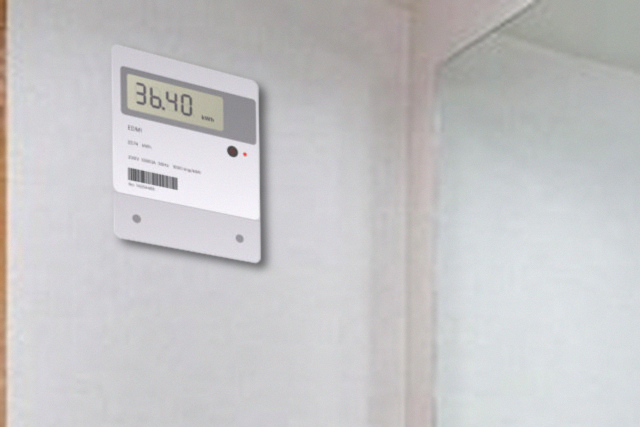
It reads 36.40 kWh
